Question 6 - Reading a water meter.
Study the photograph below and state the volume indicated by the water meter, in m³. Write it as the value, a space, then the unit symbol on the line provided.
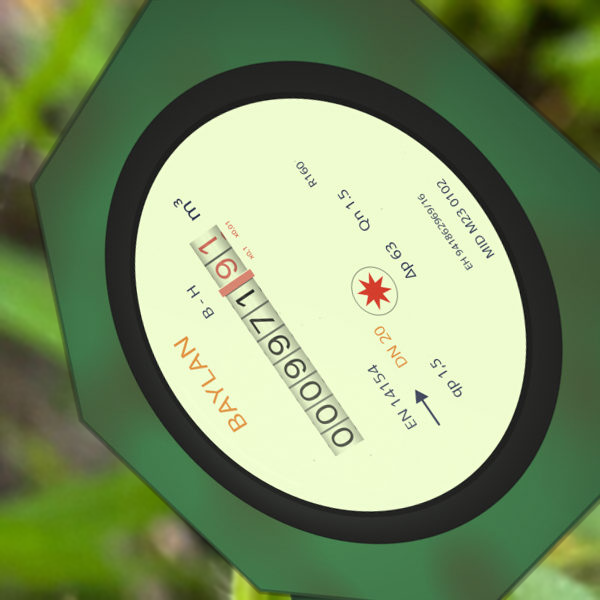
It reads 9971.91 m³
